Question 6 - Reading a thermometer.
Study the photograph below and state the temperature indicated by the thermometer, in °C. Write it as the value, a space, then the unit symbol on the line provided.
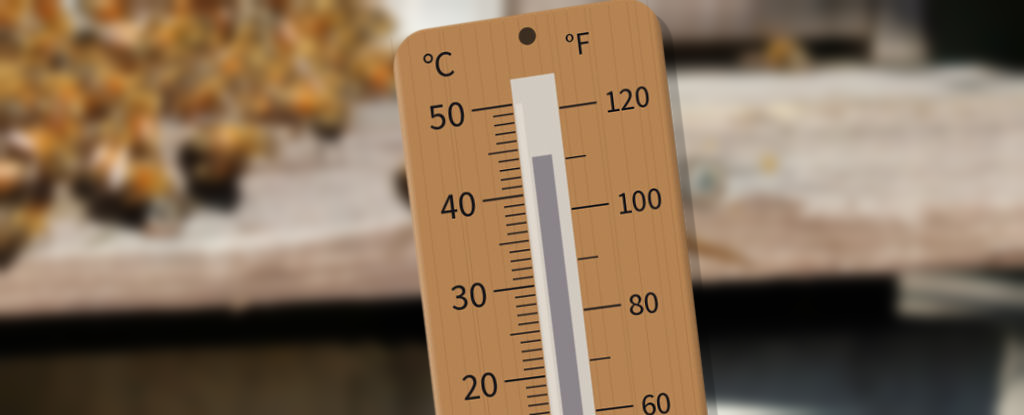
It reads 44 °C
